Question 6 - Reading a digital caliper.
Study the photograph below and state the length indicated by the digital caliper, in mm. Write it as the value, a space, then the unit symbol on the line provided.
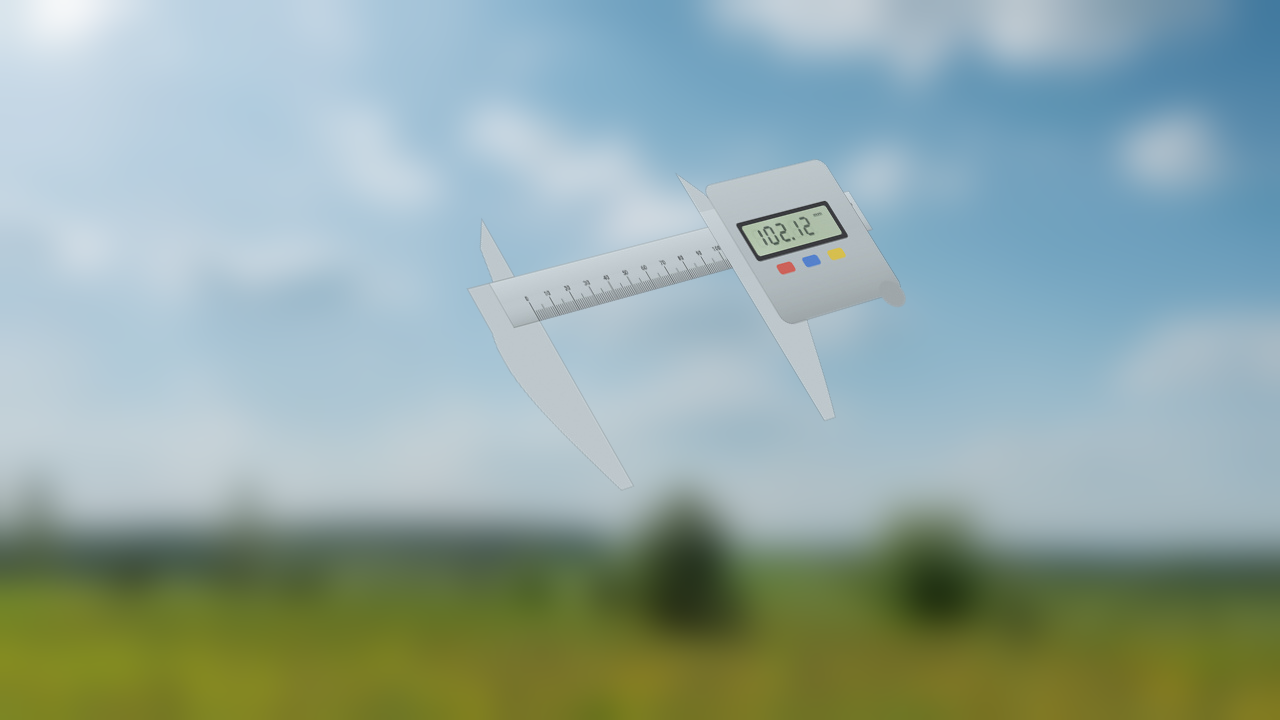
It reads 102.12 mm
